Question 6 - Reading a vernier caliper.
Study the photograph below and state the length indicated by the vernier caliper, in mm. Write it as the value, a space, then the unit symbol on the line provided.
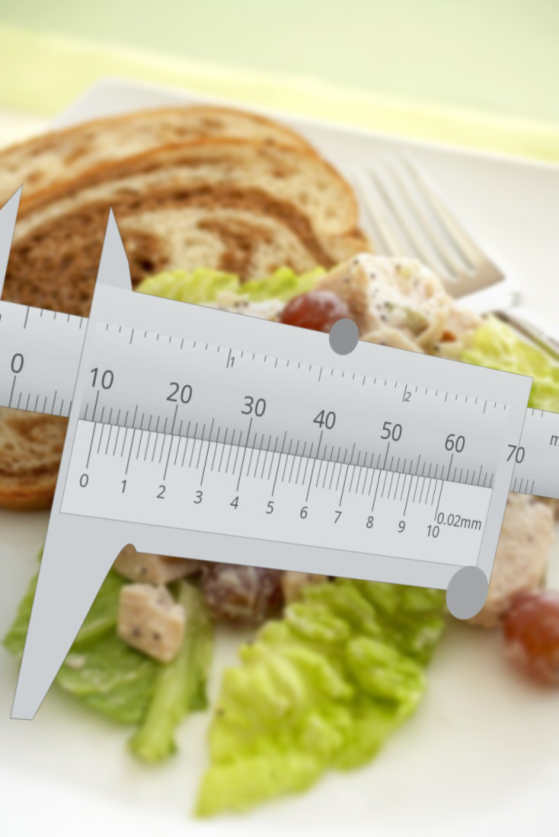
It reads 10.4 mm
